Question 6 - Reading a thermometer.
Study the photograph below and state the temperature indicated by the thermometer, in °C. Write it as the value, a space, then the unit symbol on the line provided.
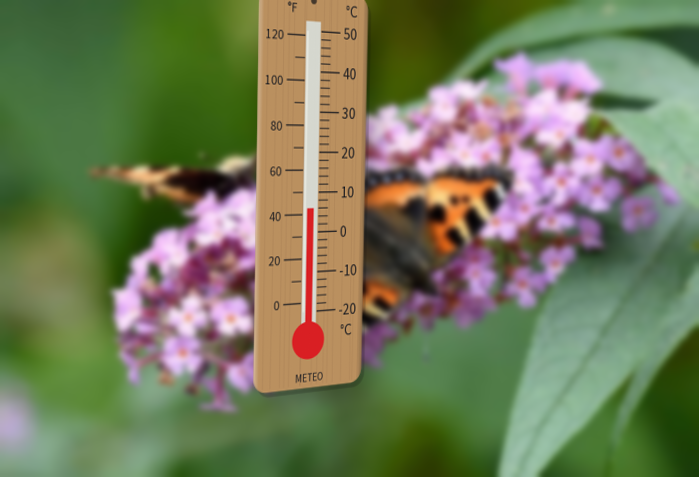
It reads 6 °C
